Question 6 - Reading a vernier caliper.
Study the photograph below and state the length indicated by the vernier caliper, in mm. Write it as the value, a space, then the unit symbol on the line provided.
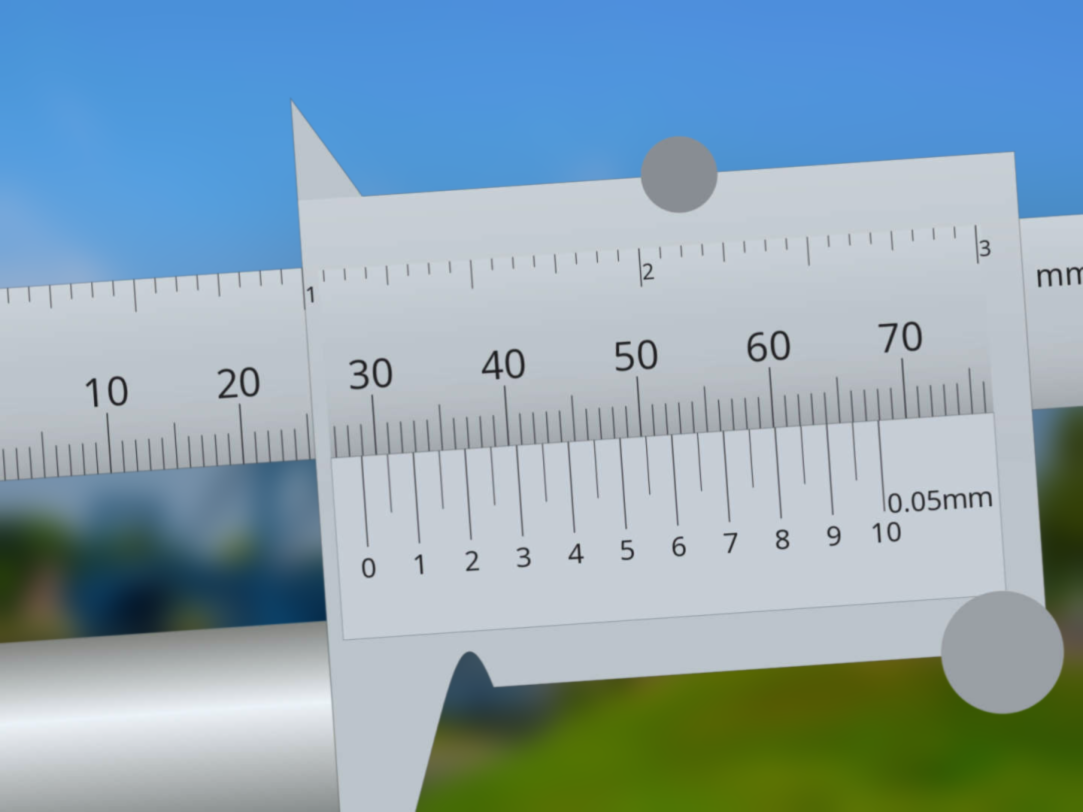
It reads 28.9 mm
